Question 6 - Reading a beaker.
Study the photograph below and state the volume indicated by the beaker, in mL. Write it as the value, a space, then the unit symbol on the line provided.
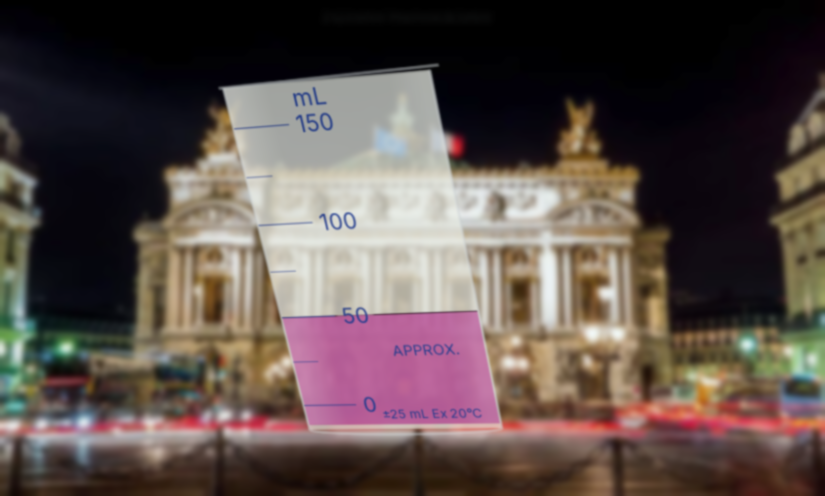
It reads 50 mL
